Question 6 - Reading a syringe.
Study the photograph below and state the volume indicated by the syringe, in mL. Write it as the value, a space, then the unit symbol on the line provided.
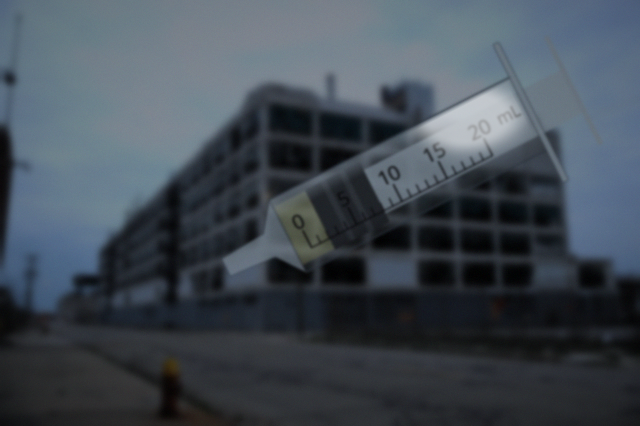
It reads 2 mL
